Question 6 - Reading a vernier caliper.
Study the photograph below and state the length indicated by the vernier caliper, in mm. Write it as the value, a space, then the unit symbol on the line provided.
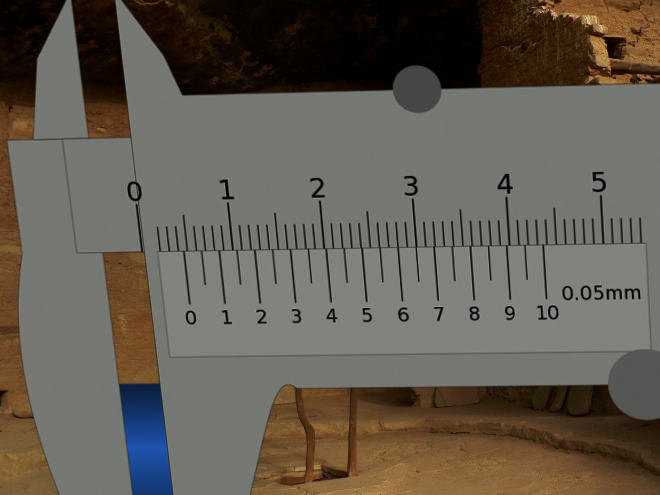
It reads 4.6 mm
